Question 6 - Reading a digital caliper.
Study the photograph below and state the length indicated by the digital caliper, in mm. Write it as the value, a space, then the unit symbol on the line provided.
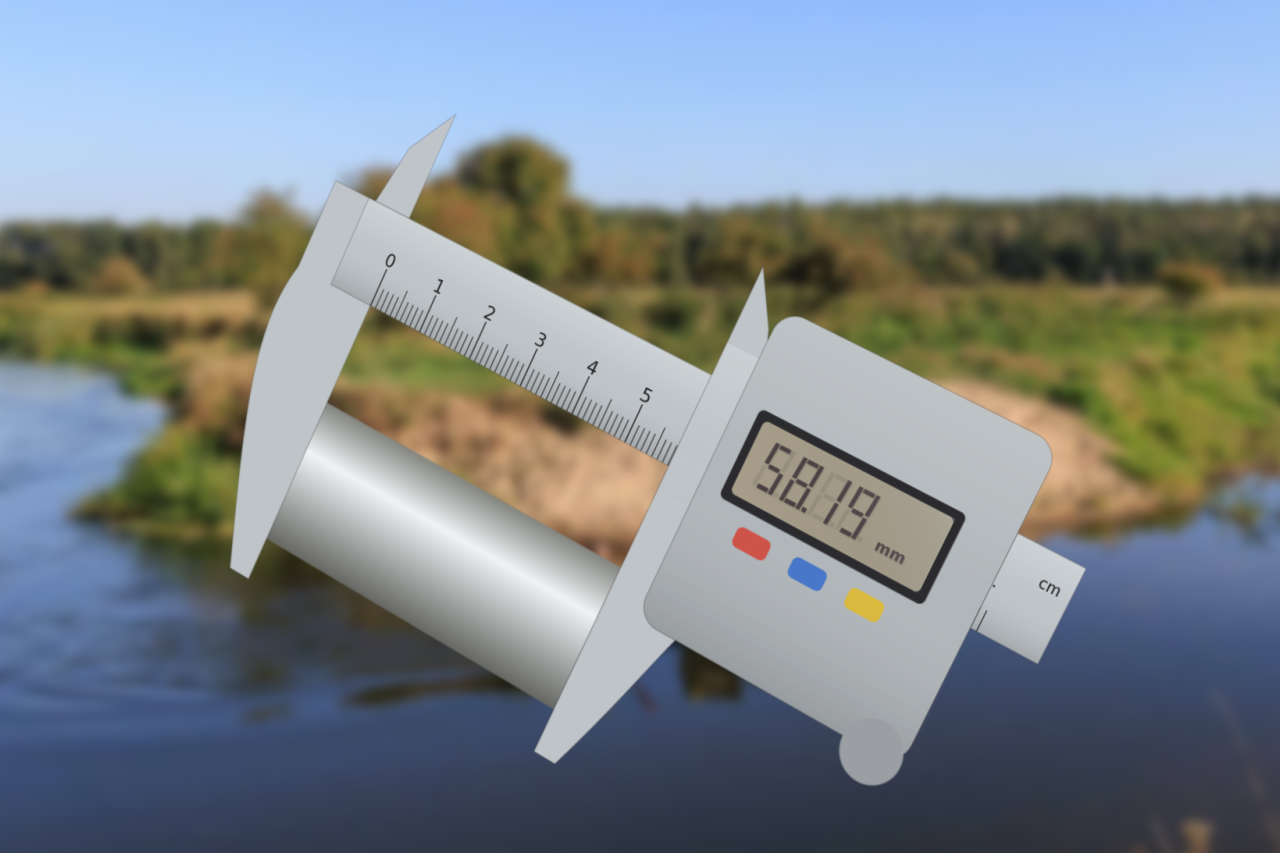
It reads 58.19 mm
